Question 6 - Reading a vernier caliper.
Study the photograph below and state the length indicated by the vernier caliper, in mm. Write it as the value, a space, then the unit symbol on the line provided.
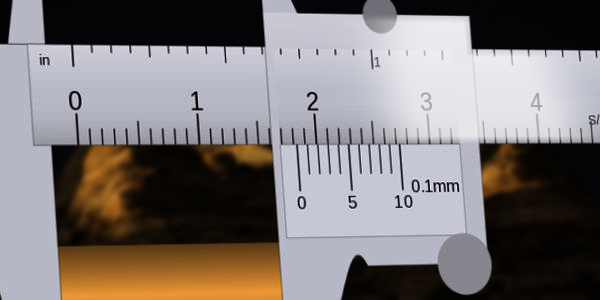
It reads 18.3 mm
